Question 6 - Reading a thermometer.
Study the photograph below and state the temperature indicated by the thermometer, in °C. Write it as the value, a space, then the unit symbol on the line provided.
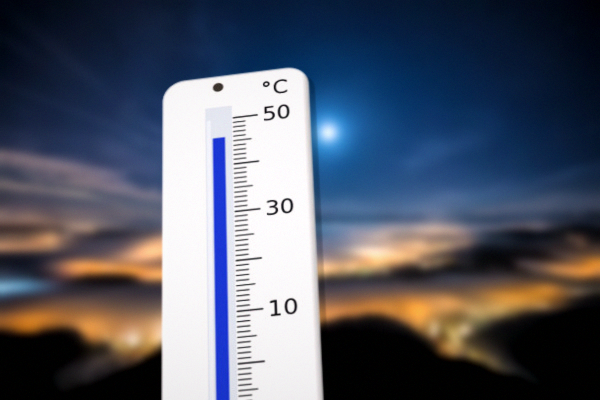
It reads 46 °C
